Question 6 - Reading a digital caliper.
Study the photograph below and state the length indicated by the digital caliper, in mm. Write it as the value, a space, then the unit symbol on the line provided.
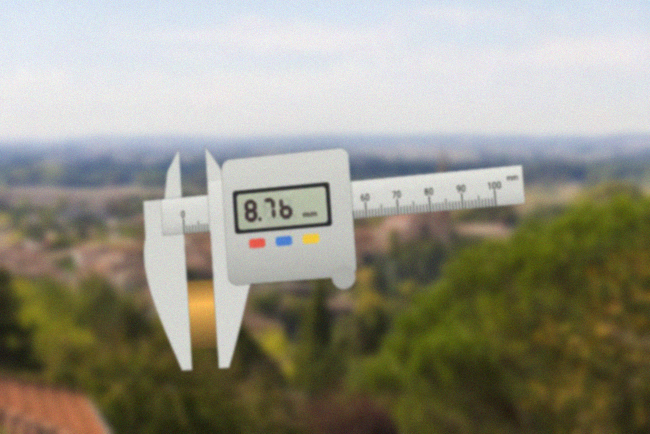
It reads 8.76 mm
